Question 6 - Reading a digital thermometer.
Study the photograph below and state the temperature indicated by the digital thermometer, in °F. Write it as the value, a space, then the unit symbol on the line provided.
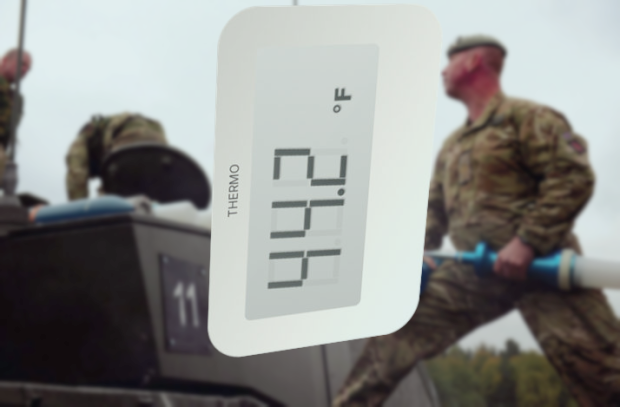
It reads 44.2 °F
